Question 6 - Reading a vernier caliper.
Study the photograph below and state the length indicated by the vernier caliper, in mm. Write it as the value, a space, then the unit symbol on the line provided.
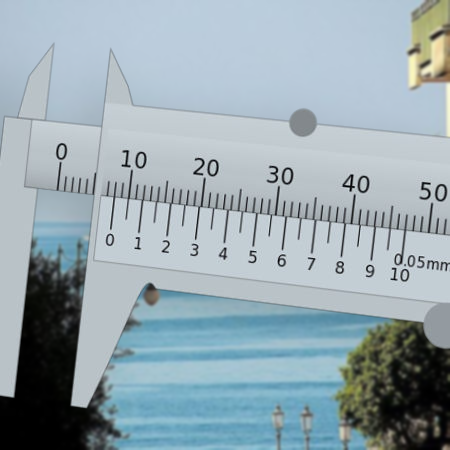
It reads 8.0 mm
